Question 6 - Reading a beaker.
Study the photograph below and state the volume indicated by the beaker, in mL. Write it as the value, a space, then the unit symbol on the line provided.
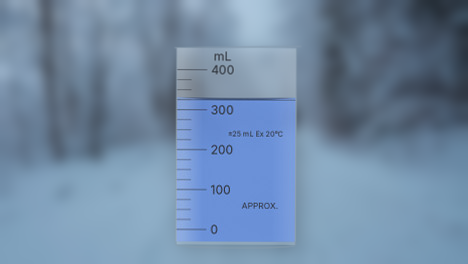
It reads 325 mL
